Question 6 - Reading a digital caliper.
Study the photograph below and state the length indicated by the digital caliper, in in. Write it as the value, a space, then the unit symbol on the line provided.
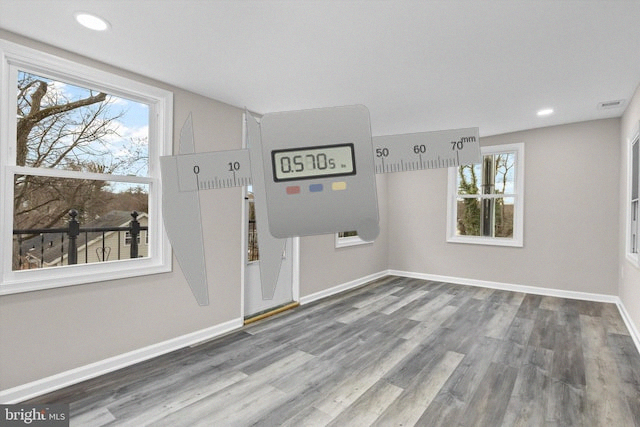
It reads 0.5705 in
